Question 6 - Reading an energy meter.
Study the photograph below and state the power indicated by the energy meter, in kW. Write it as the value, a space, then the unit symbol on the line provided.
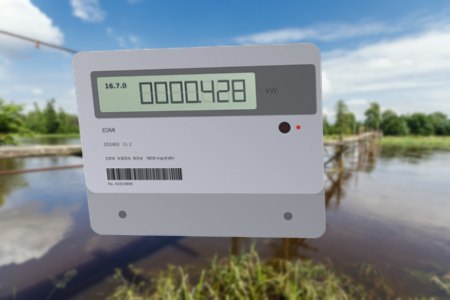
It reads 0.428 kW
